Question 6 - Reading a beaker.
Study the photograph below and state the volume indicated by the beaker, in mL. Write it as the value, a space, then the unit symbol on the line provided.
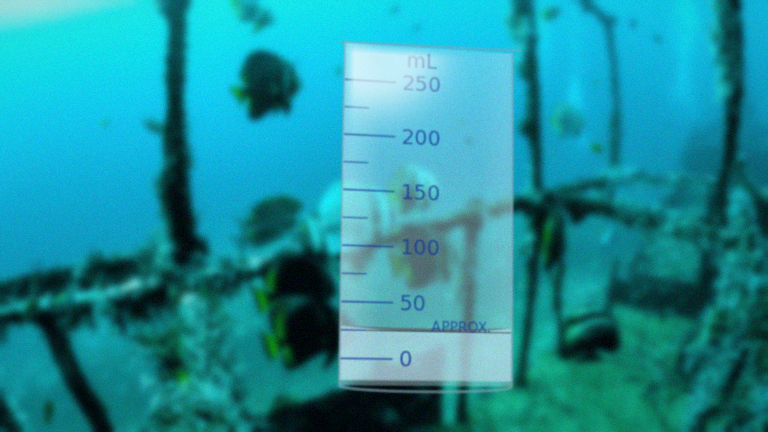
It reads 25 mL
